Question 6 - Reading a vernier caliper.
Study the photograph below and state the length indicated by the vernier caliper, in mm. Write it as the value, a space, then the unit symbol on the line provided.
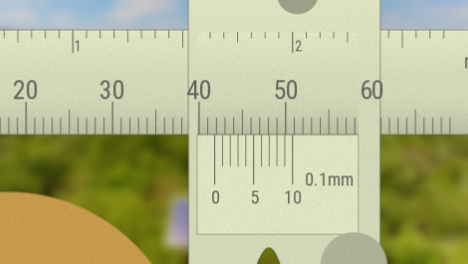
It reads 41.8 mm
